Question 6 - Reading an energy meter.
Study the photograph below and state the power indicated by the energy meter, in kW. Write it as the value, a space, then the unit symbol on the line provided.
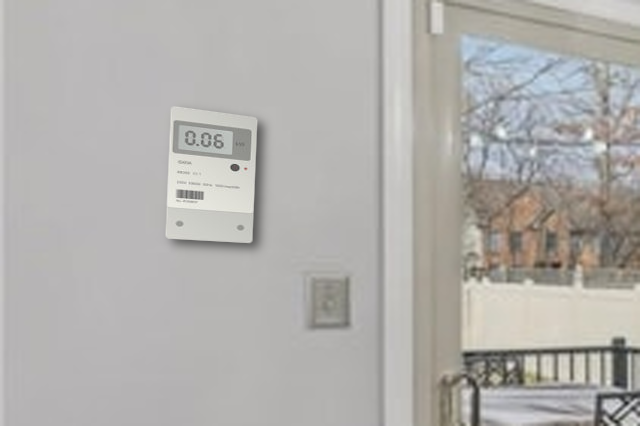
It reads 0.06 kW
